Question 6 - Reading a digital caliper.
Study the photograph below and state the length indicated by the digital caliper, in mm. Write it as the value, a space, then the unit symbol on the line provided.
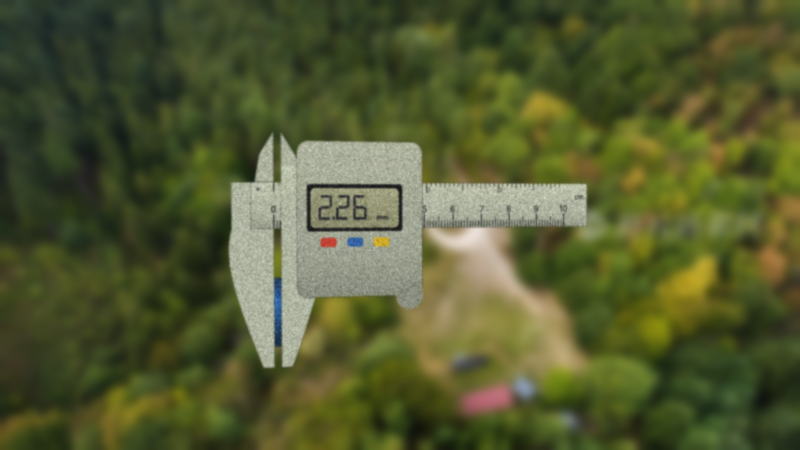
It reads 2.26 mm
